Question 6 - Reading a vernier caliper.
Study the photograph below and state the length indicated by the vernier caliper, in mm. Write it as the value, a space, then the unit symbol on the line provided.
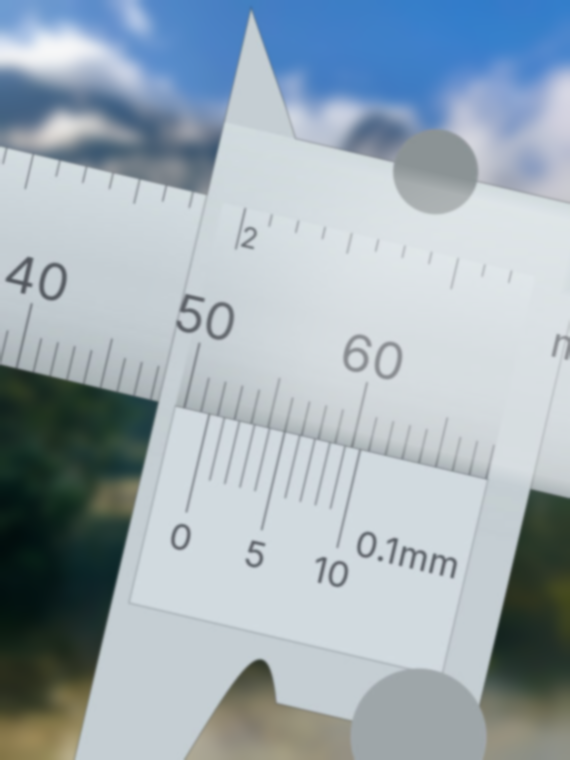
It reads 51.5 mm
